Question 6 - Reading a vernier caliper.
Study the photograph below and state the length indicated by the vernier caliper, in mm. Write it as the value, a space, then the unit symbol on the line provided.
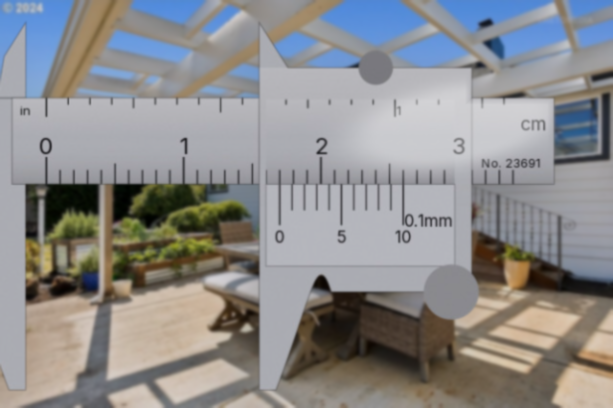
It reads 17.0 mm
